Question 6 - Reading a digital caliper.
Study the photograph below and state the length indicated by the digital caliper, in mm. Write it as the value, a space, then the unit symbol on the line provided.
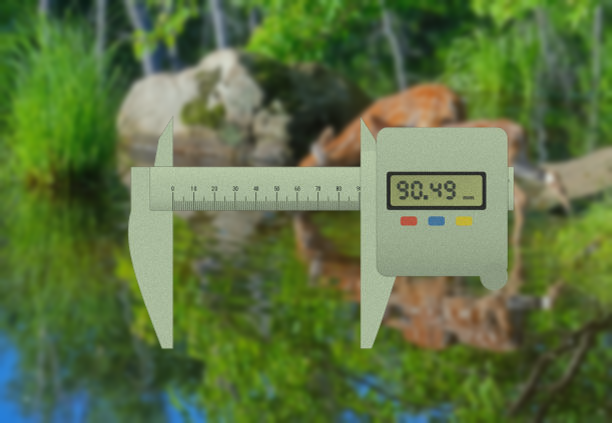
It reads 90.49 mm
